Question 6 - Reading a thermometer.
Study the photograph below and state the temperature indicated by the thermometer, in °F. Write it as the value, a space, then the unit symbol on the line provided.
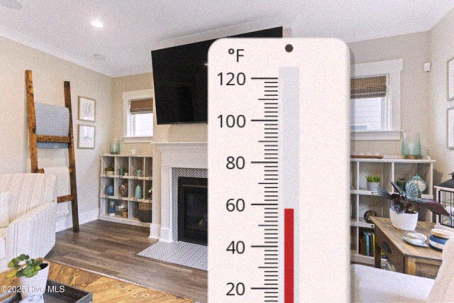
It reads 58 °F
